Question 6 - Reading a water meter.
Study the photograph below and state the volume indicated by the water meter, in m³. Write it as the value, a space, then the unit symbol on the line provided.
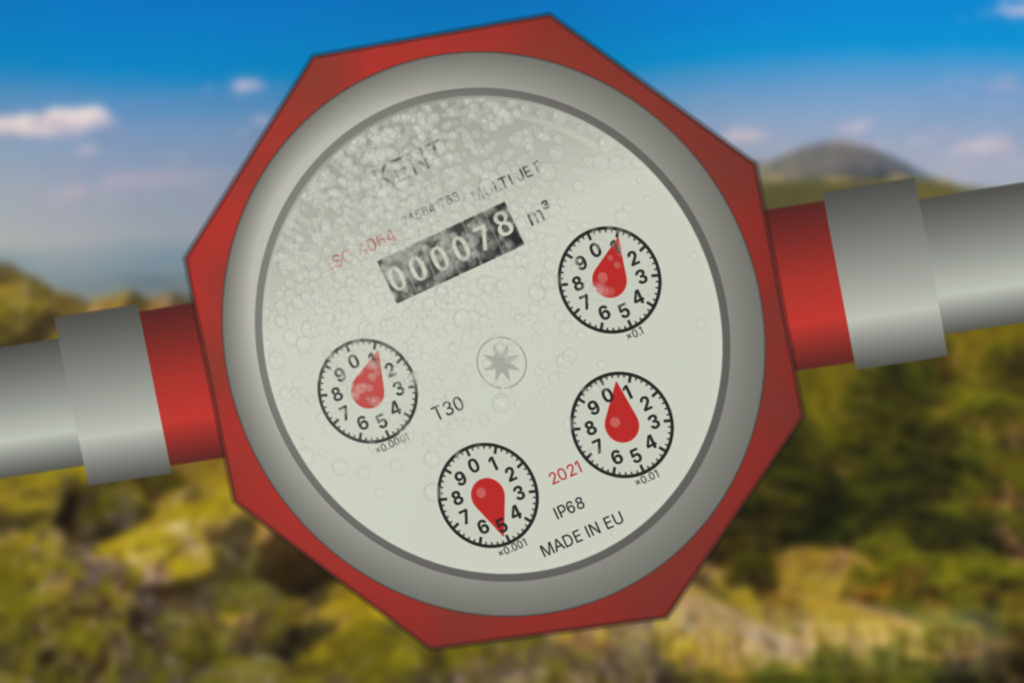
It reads 78.1051 m³
